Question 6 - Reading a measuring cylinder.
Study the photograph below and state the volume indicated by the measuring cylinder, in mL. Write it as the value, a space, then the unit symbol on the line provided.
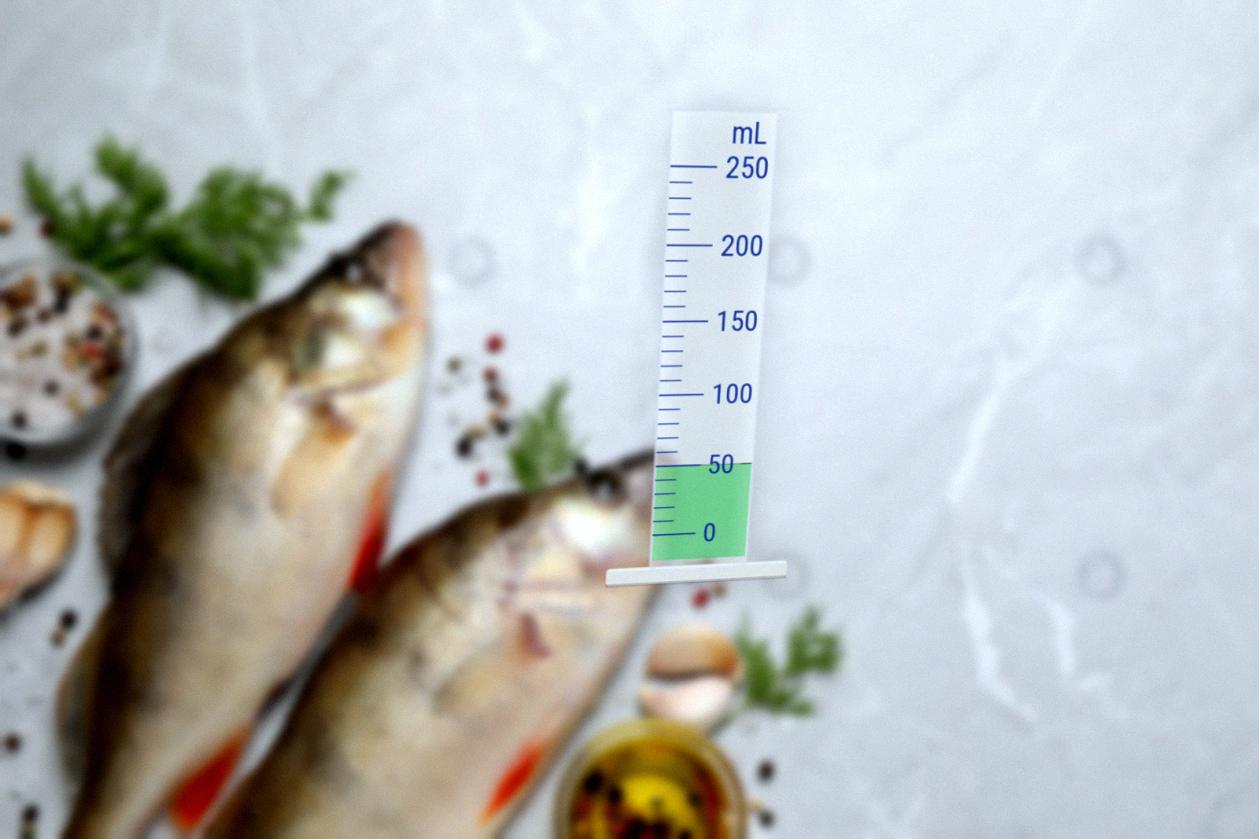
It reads 50 mL
